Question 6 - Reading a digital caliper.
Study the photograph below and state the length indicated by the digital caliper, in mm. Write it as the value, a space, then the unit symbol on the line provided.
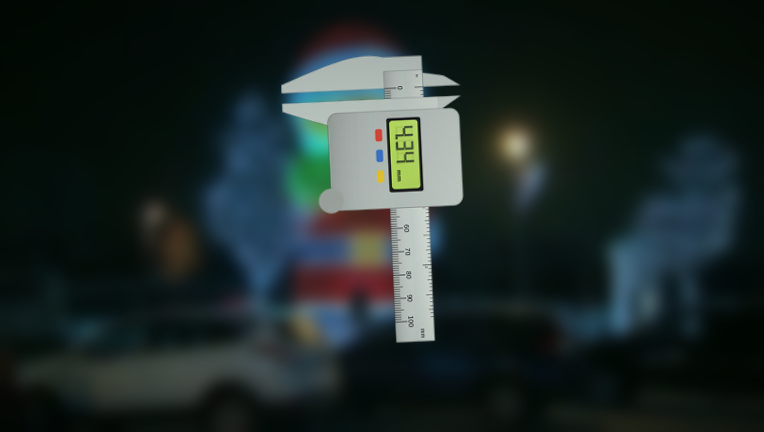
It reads 4.34 mm
